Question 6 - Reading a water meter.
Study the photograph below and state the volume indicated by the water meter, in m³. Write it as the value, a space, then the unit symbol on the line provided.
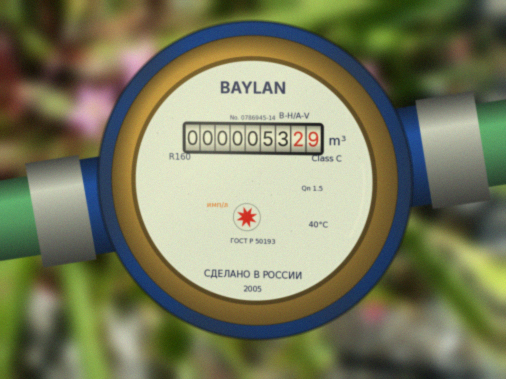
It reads 53.29 m³
